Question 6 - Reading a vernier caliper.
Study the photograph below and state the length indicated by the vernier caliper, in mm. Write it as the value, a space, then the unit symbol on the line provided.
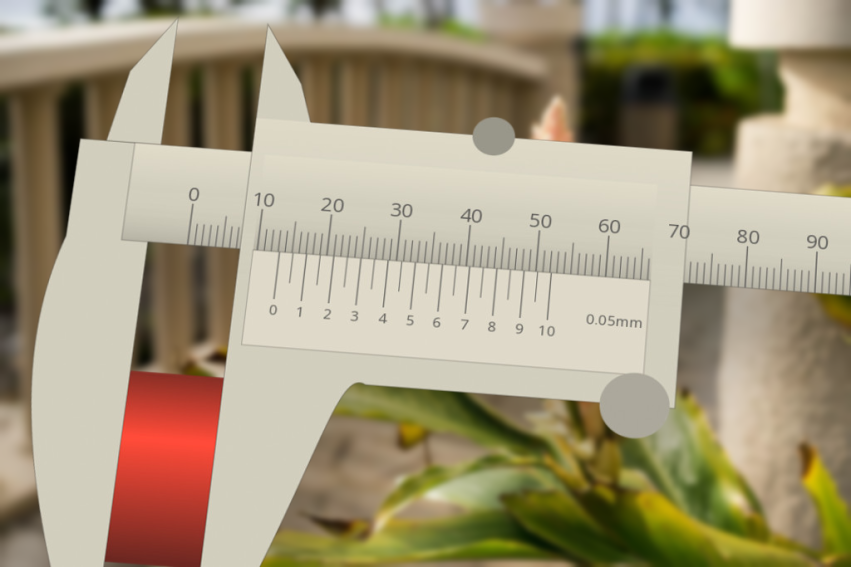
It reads 13.2 mm
